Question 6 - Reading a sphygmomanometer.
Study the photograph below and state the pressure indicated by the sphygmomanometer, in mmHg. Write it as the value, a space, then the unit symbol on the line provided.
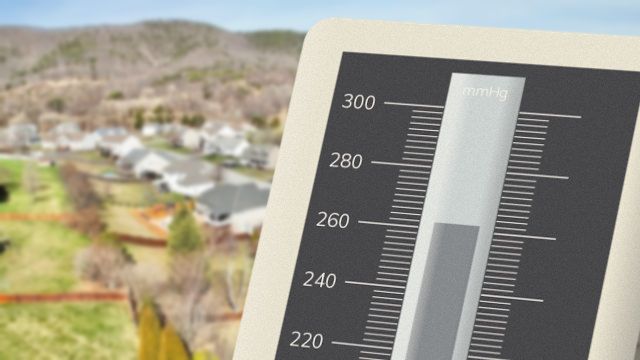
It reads 262 mmHg
